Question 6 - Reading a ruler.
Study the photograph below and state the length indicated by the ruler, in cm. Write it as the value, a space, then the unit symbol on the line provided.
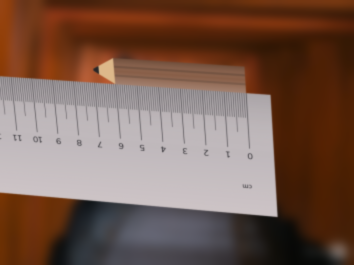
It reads 7 cm
